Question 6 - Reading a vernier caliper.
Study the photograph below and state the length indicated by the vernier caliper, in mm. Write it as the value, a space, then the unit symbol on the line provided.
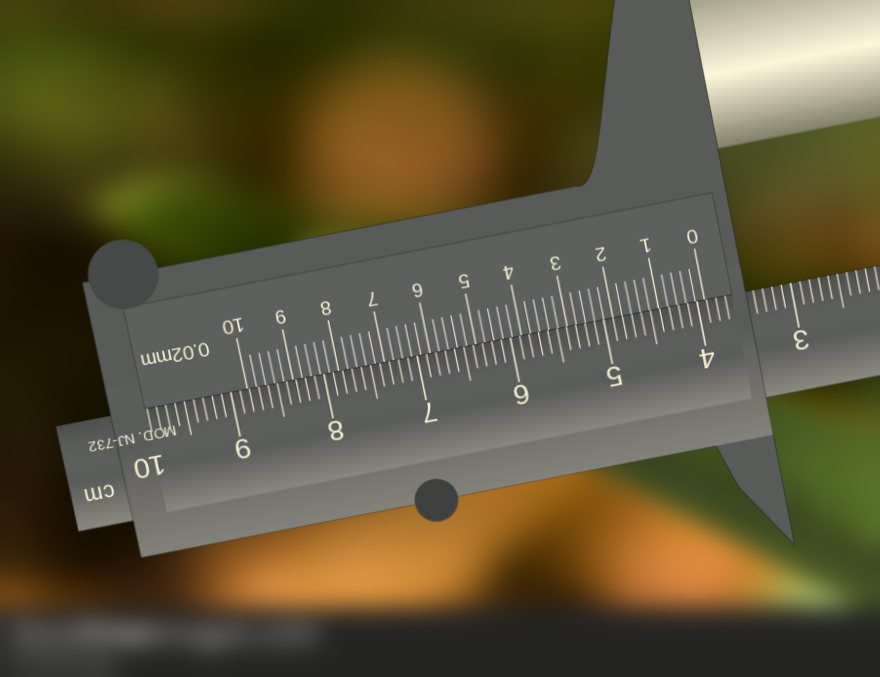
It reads 39.2 mm
